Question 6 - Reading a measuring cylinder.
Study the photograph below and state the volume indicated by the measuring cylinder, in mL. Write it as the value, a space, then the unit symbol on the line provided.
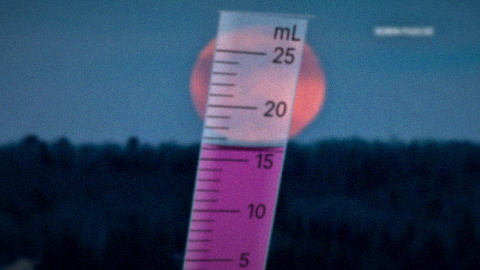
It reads 16 mL
